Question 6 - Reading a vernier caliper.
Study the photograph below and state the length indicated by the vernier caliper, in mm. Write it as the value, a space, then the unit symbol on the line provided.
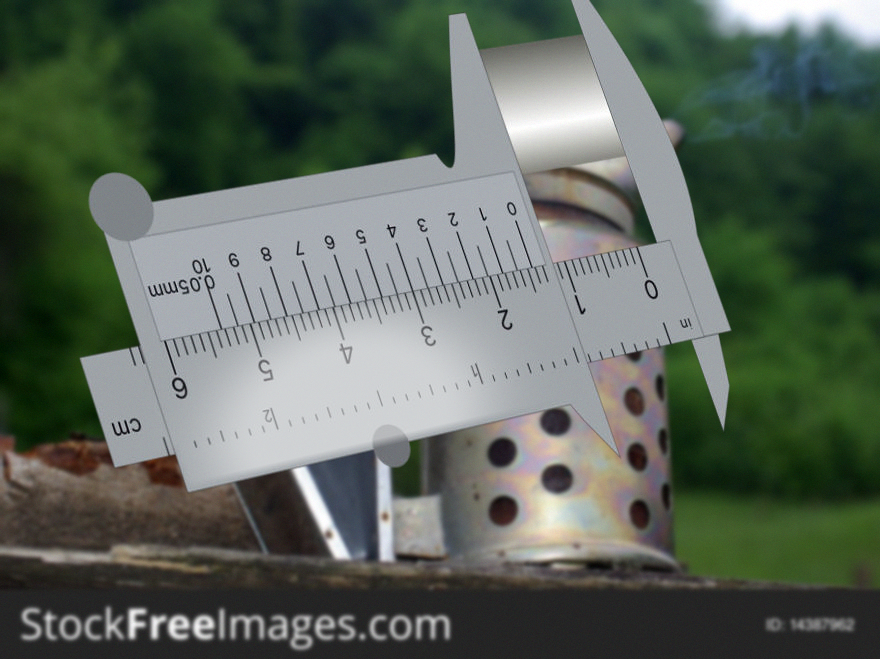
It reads 14.4 mm
